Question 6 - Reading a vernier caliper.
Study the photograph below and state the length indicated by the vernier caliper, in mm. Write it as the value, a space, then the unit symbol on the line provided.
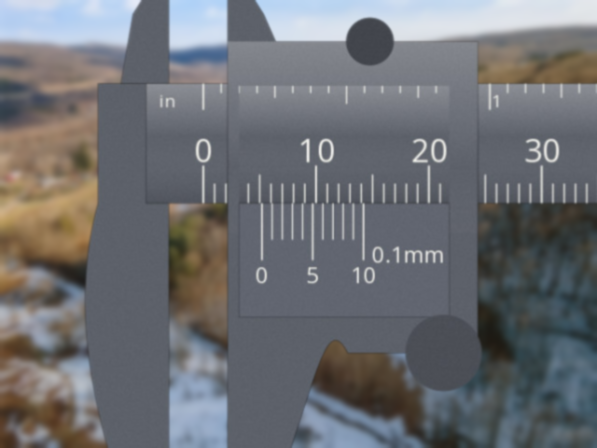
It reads 5.2 mm
